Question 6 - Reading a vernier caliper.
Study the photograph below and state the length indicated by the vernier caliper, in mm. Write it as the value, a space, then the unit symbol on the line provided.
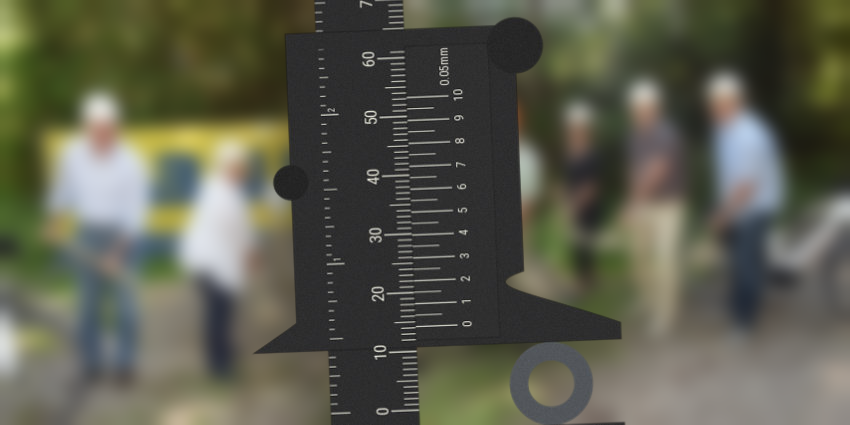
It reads 14.2 mm
